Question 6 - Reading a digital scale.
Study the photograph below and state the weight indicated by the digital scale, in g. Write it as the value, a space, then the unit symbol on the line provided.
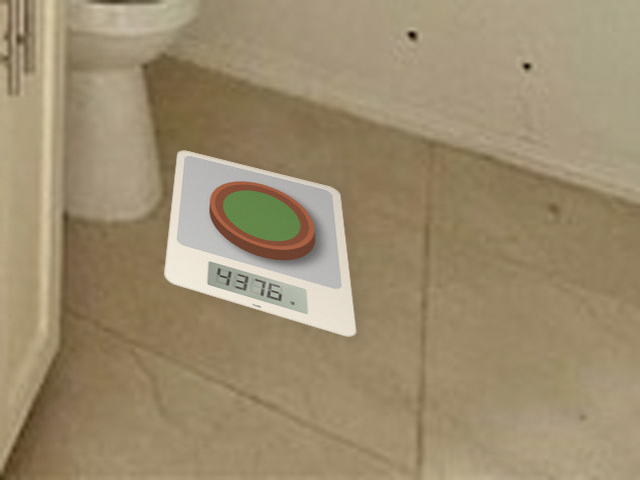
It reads 4376 g
